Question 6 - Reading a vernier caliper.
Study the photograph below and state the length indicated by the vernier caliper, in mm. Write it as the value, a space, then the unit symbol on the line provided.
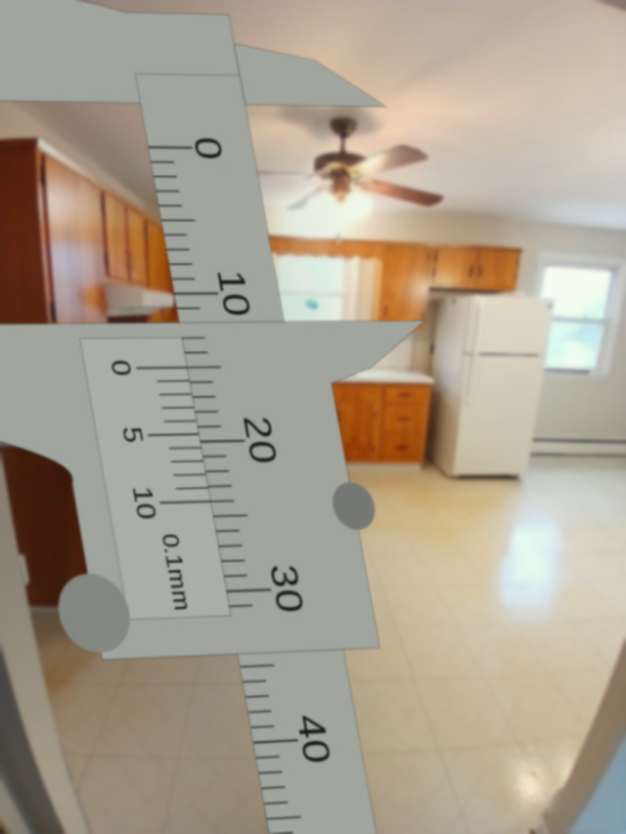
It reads 15.0 mm
